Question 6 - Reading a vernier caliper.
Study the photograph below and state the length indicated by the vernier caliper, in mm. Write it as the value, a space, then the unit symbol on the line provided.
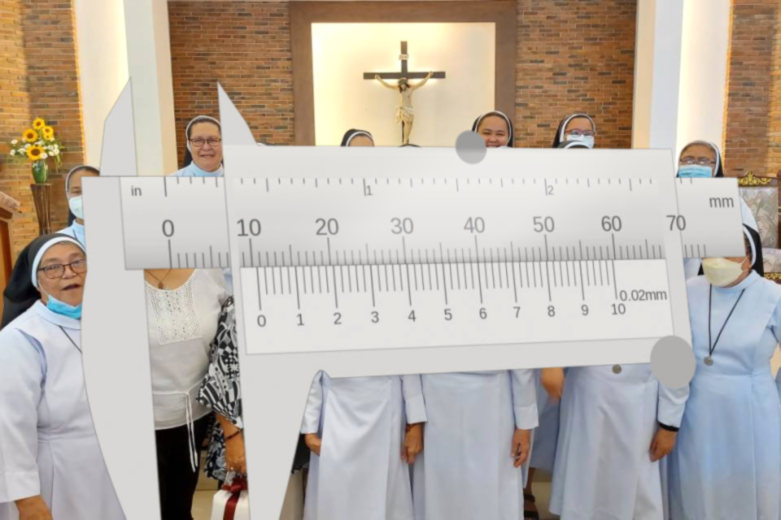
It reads 10.6 mm
